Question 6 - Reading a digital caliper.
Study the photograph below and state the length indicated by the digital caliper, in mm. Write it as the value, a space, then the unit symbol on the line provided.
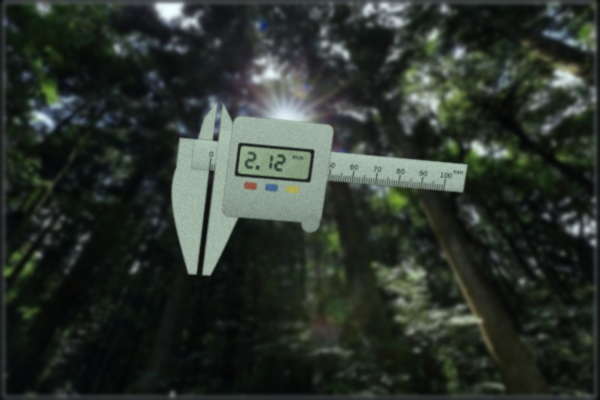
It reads 2.12 mm
